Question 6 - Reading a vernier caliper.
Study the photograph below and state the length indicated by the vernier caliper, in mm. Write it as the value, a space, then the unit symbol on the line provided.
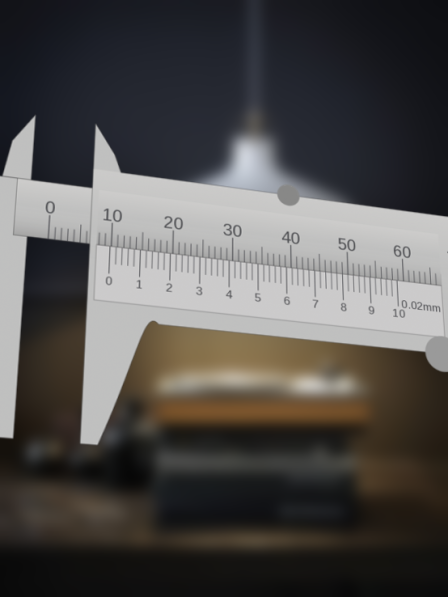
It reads 9.8 mm
